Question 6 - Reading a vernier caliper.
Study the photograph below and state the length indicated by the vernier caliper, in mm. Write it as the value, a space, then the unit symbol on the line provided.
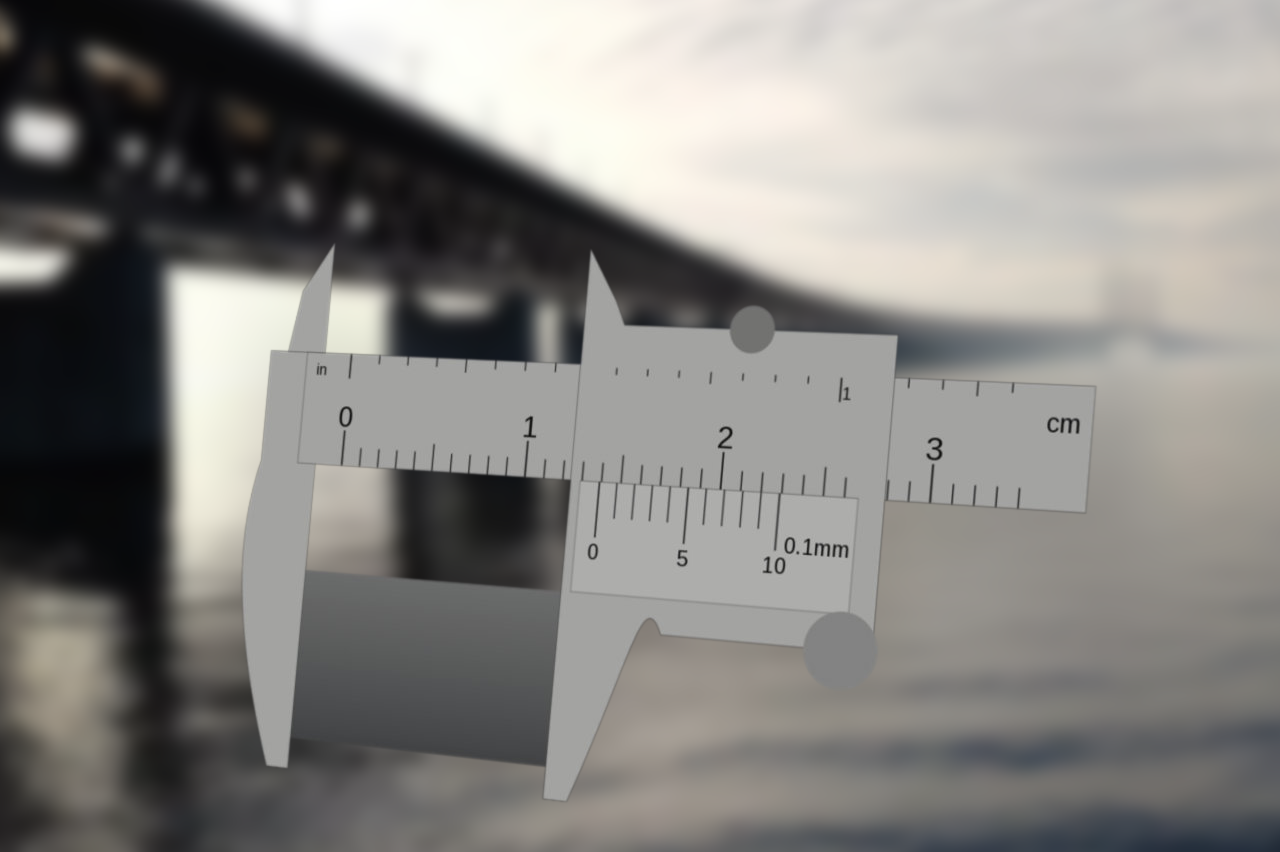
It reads 13.9 mm
